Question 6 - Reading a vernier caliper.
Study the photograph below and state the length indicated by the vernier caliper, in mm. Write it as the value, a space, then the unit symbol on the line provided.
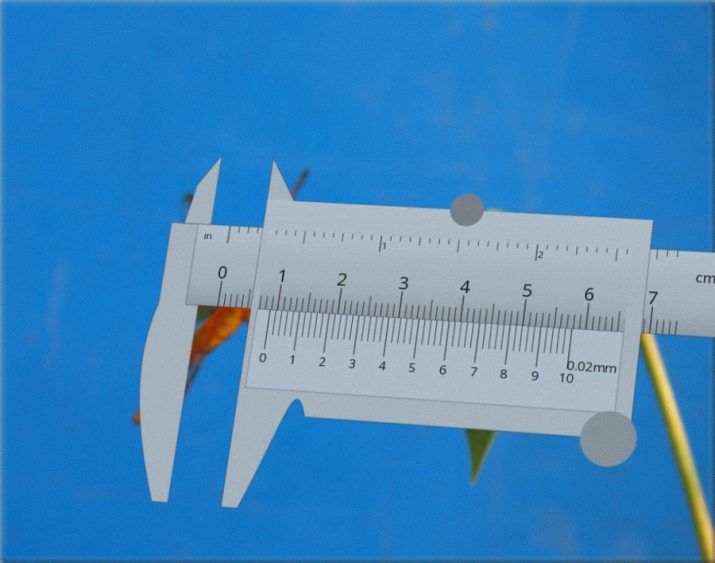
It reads 8.8 mm
